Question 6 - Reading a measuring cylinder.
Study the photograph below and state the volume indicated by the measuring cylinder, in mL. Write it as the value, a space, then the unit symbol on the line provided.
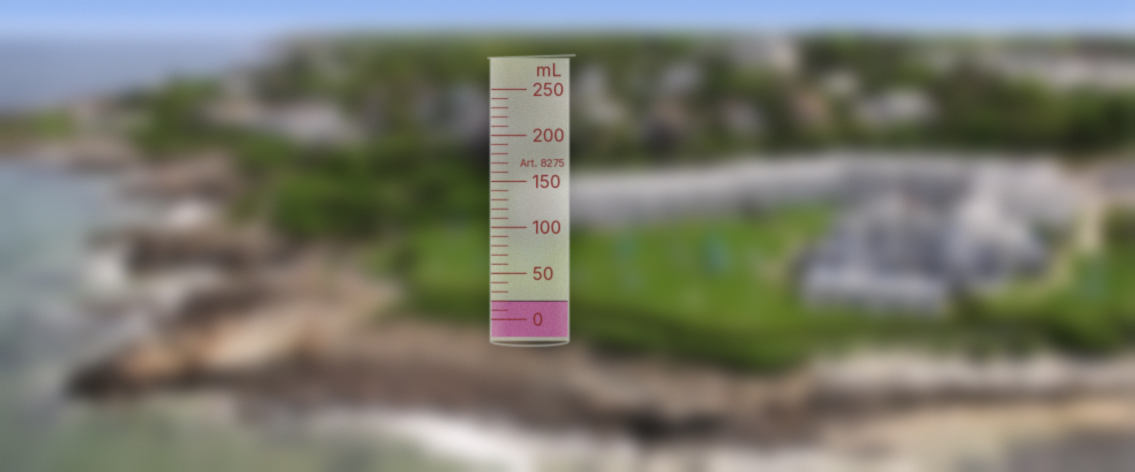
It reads 20 mL
